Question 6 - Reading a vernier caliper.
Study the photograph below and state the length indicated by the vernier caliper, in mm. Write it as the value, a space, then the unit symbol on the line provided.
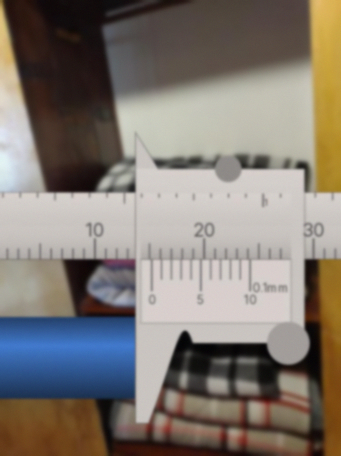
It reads 15.2 mm
